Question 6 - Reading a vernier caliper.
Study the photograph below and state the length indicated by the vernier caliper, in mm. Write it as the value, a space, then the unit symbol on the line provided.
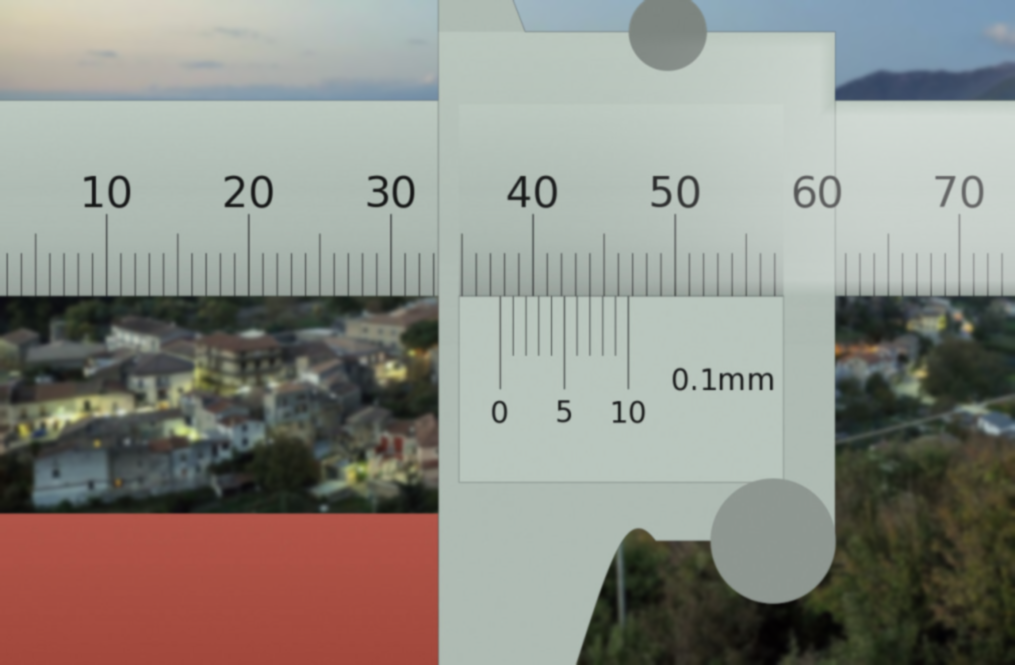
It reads 37.7 mm
